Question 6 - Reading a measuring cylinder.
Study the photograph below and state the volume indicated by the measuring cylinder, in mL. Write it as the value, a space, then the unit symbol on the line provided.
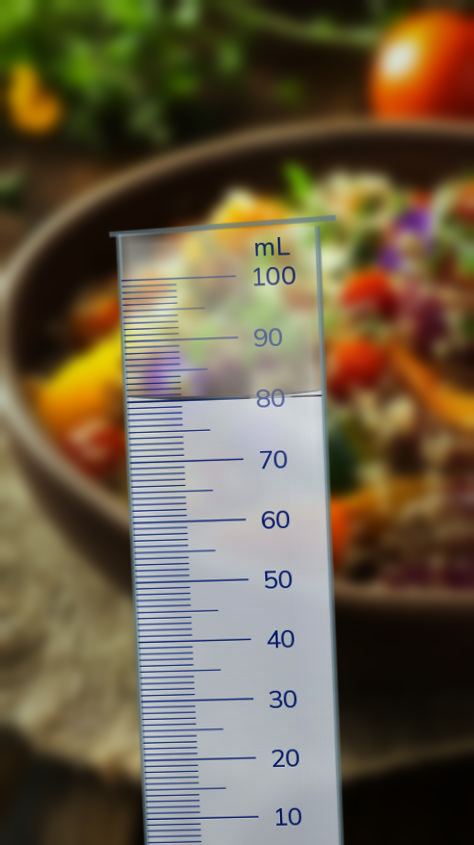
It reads 80 mL
